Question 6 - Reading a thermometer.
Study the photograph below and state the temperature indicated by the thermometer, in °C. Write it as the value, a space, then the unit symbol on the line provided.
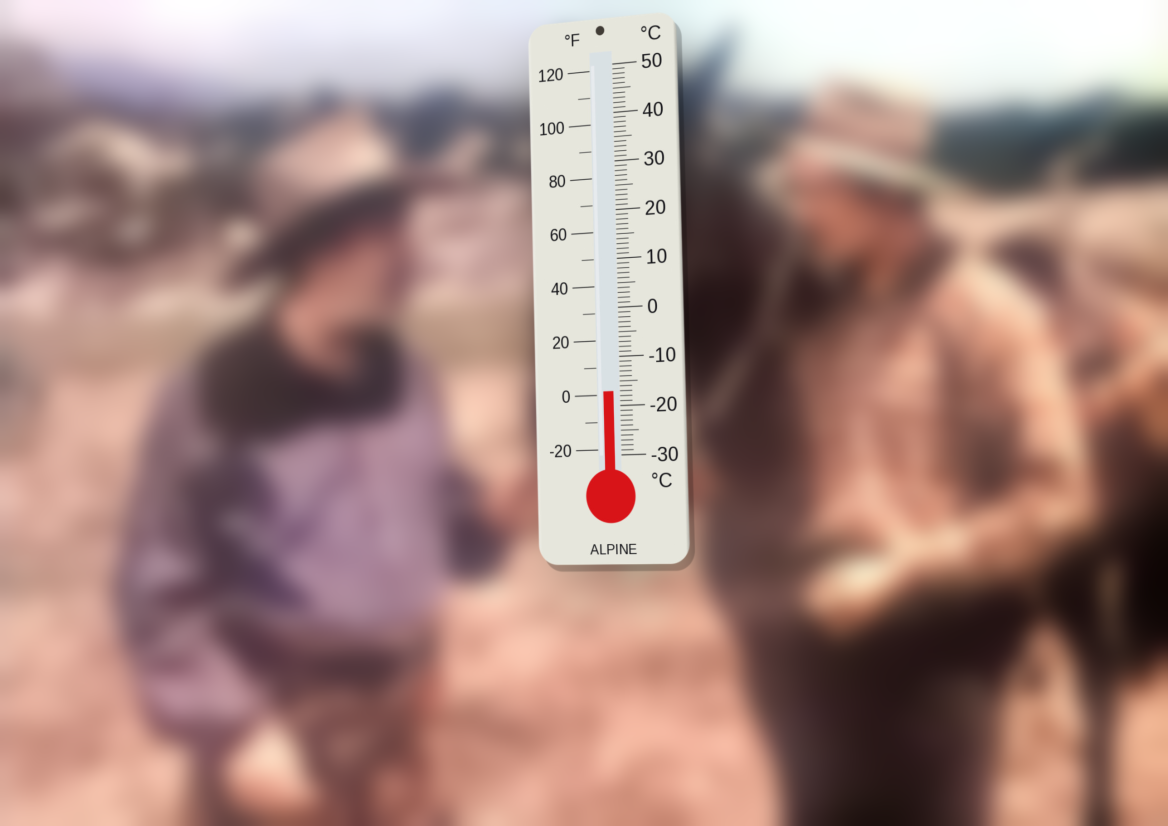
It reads -17 °C
